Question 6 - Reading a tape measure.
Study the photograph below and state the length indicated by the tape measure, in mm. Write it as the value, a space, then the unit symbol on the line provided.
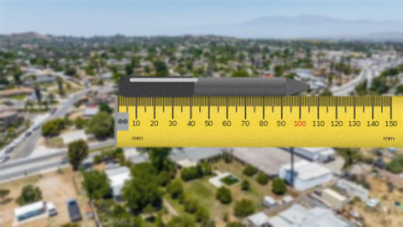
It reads 110 mm
